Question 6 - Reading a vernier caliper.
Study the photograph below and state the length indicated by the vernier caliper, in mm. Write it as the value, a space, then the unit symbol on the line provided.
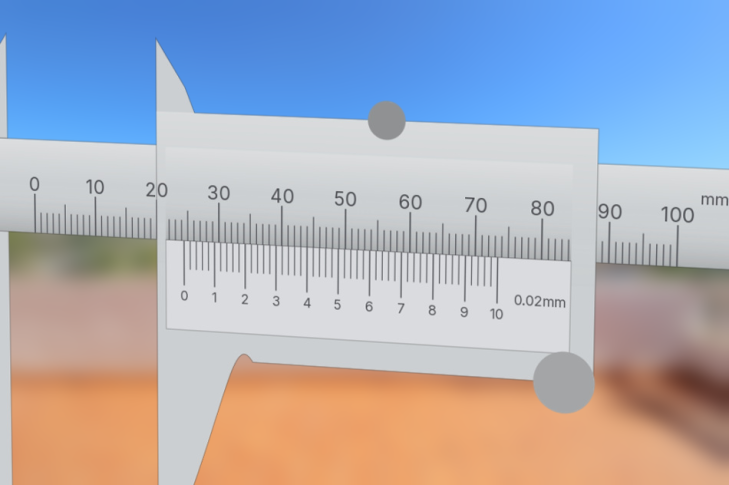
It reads 24.4 mm
